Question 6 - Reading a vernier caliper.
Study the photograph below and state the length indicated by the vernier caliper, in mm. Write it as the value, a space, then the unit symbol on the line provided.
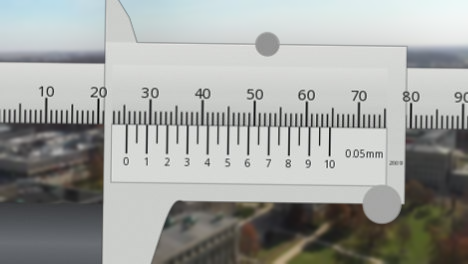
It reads 25.5 mm
